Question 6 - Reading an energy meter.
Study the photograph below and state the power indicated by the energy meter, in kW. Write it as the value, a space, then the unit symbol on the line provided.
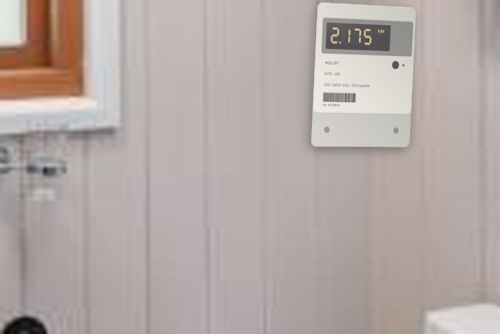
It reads 2.175 kW
